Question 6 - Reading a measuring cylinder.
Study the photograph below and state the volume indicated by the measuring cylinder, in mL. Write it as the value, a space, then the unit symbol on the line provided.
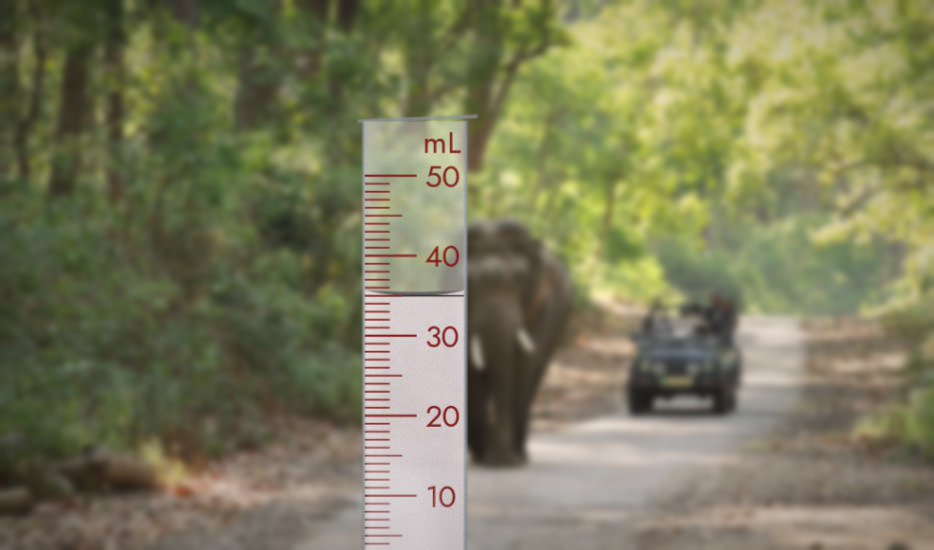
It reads 35 mL
